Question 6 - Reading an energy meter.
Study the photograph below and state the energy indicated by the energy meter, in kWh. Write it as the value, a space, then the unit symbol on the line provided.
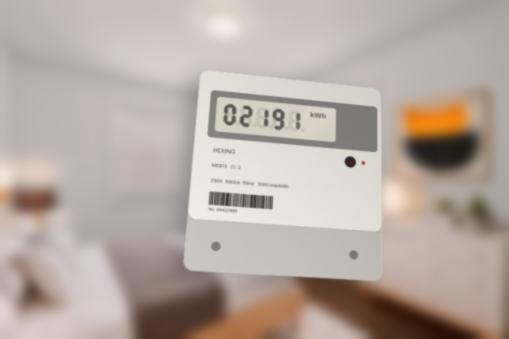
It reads 2191 kWh
